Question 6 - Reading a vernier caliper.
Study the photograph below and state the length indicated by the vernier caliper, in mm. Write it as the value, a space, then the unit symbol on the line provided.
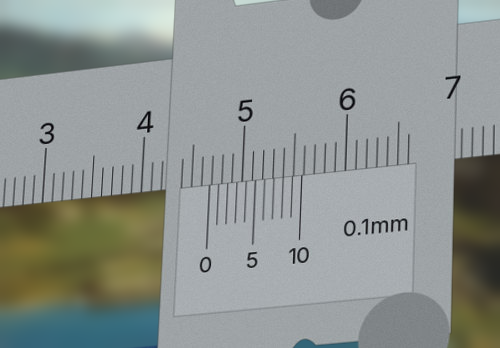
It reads 46.8 mm
